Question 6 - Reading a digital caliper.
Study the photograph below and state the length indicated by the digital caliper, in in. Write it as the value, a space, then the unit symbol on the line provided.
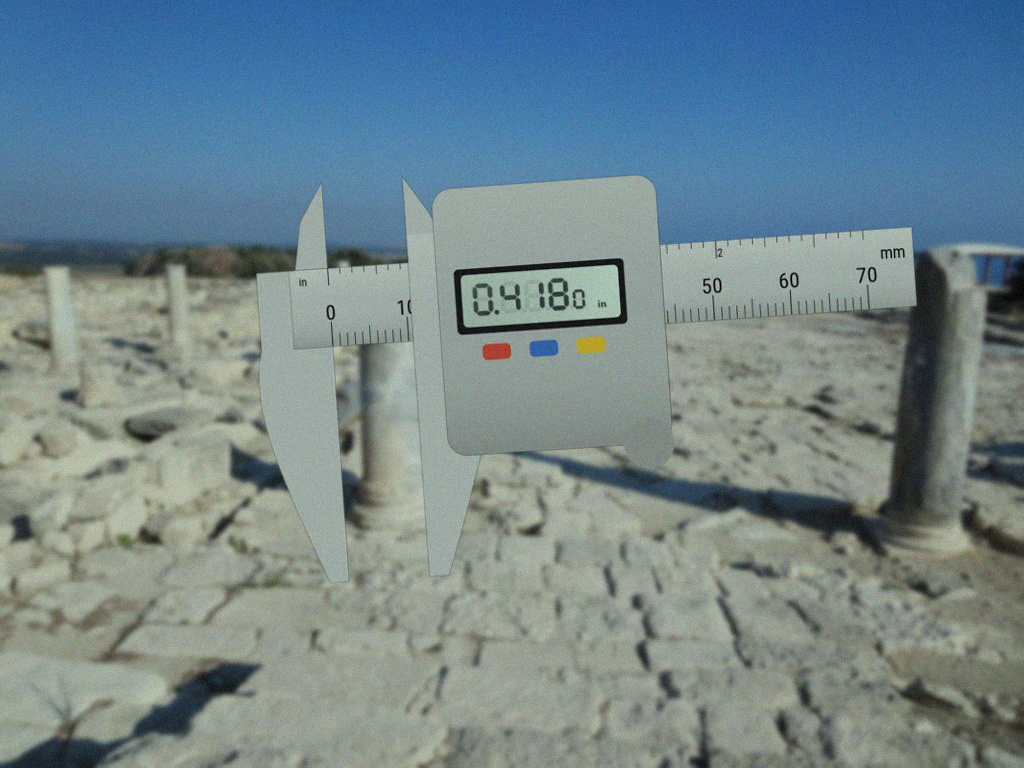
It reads 0.4180 in
